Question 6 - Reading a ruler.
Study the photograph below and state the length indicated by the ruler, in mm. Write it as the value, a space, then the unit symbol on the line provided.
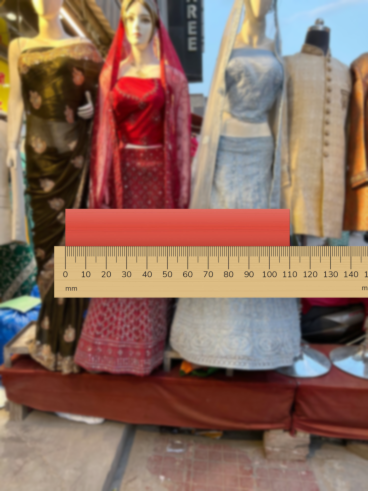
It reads 110 mm
